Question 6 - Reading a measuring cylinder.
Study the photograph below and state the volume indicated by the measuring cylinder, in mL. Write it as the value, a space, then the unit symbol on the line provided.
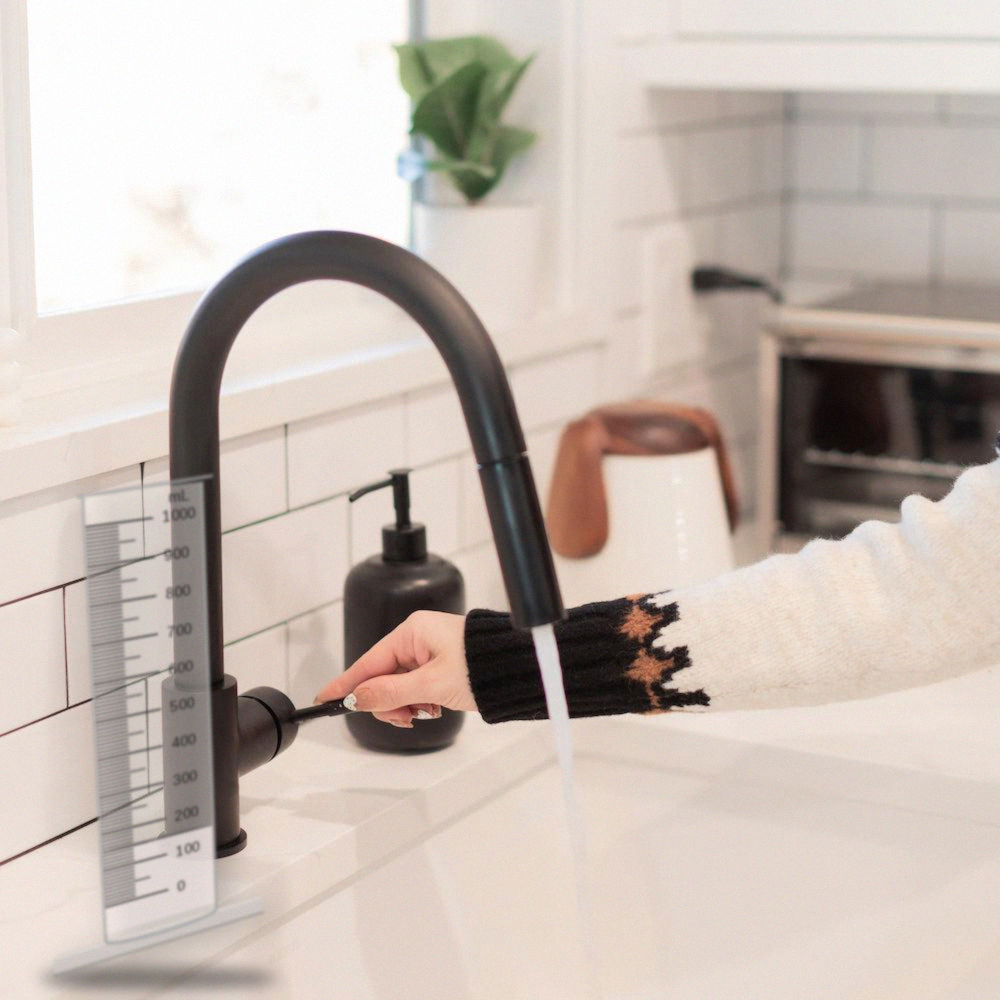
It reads 150 mL
